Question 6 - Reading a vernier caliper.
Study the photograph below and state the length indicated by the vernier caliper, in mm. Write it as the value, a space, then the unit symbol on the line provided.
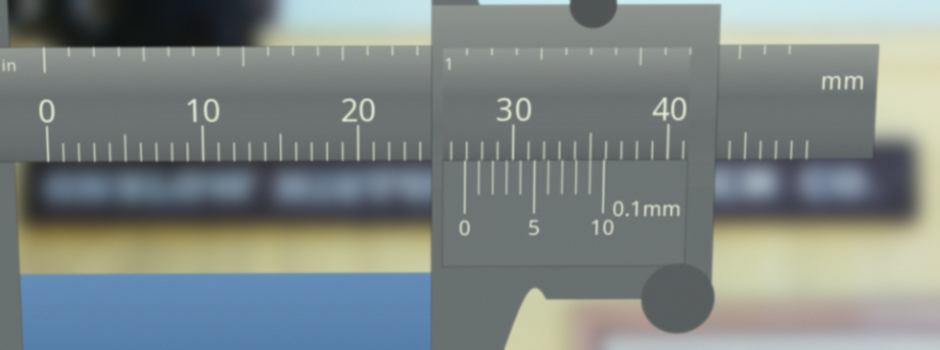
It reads 26.9 mm
